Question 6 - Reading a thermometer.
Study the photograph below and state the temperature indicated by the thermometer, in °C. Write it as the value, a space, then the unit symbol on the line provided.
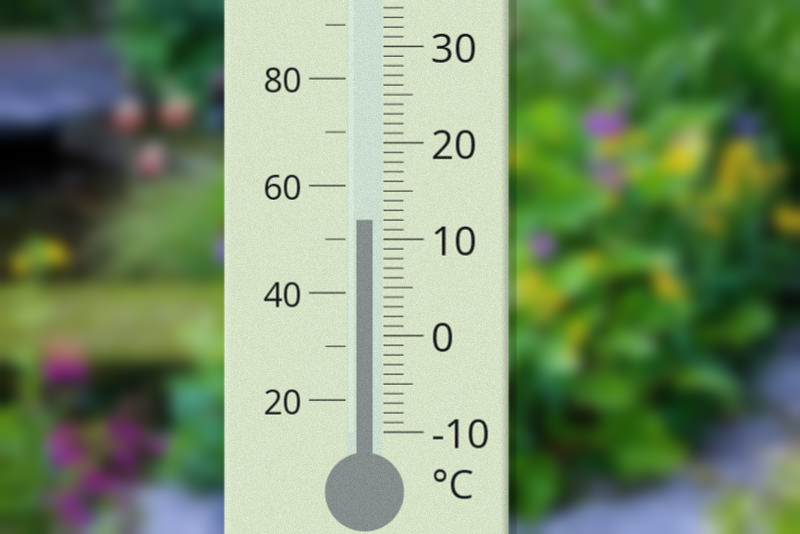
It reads 12 °C
